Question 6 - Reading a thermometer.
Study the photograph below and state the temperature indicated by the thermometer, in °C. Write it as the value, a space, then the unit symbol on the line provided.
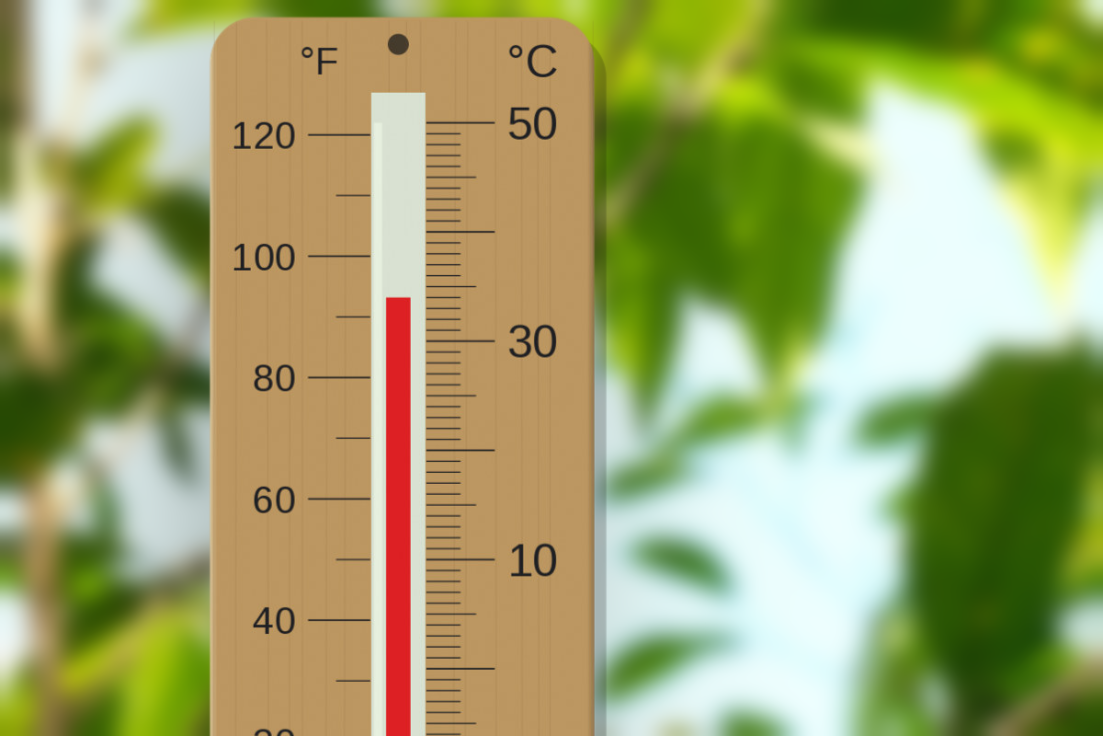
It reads 34 °C
